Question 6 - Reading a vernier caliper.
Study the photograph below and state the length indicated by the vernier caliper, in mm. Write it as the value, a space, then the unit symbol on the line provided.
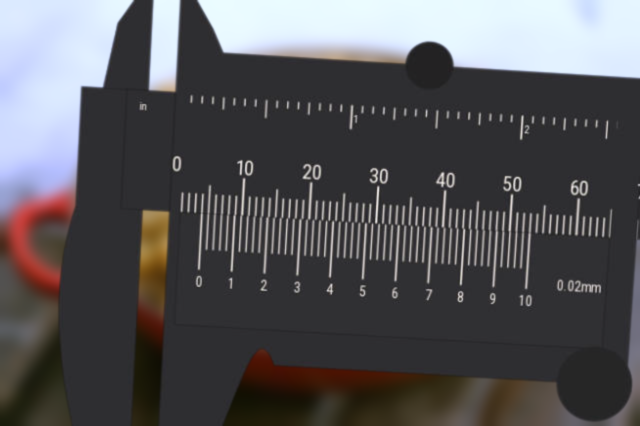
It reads 4.0 mm
